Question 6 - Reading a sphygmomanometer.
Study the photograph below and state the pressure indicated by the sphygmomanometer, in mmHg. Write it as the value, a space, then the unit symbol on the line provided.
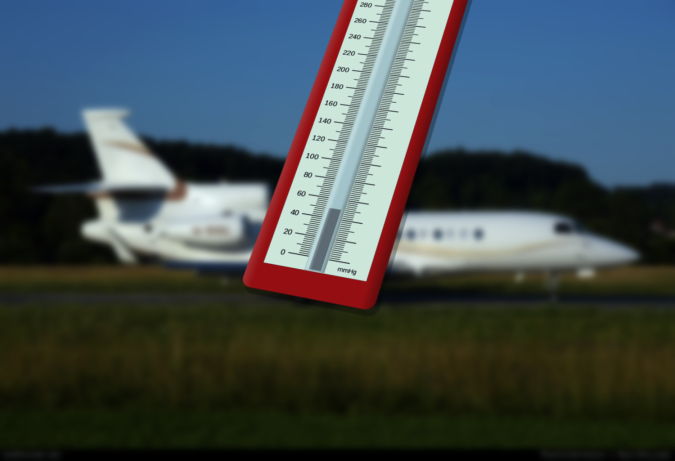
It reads 50 mmHg
